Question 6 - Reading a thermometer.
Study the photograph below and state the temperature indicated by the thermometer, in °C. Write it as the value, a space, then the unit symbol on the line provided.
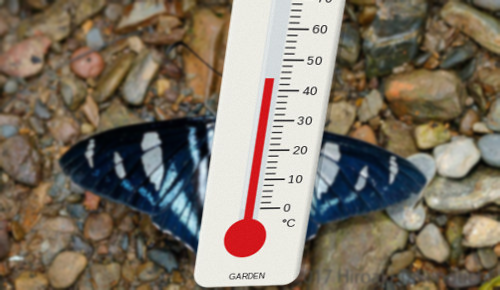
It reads 44 °C
